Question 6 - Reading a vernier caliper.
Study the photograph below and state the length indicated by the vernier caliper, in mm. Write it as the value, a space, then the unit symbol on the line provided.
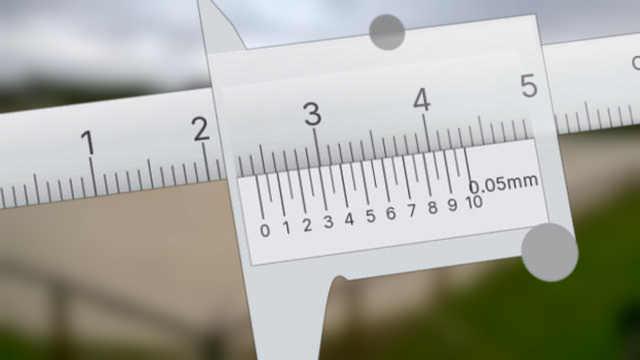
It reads 24.2 mm
